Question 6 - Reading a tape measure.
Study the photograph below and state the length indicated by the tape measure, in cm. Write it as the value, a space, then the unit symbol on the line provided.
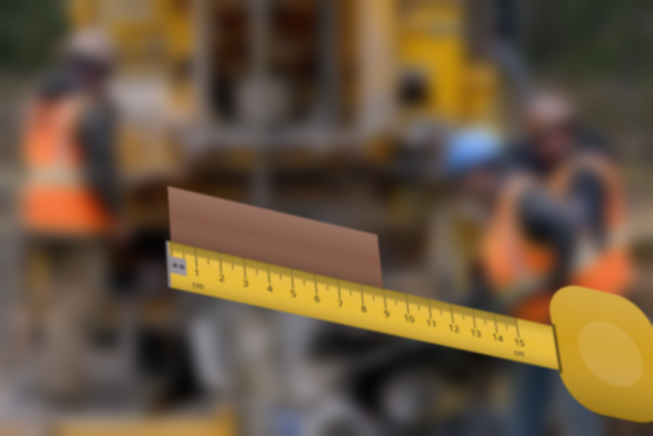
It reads 9 cm
